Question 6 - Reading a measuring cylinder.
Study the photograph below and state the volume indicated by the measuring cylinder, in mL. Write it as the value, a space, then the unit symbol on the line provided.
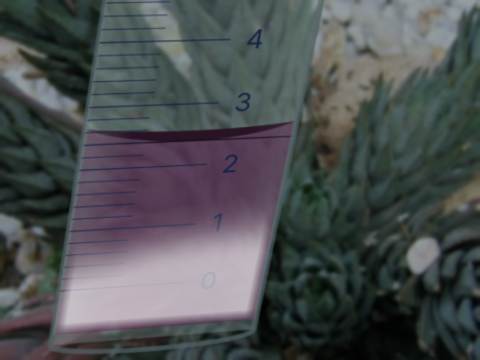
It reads 2.4 mL
